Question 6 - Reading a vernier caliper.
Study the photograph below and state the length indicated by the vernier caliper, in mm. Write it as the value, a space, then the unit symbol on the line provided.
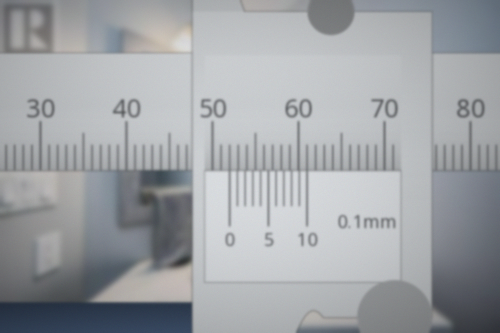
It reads 52.0 mm
